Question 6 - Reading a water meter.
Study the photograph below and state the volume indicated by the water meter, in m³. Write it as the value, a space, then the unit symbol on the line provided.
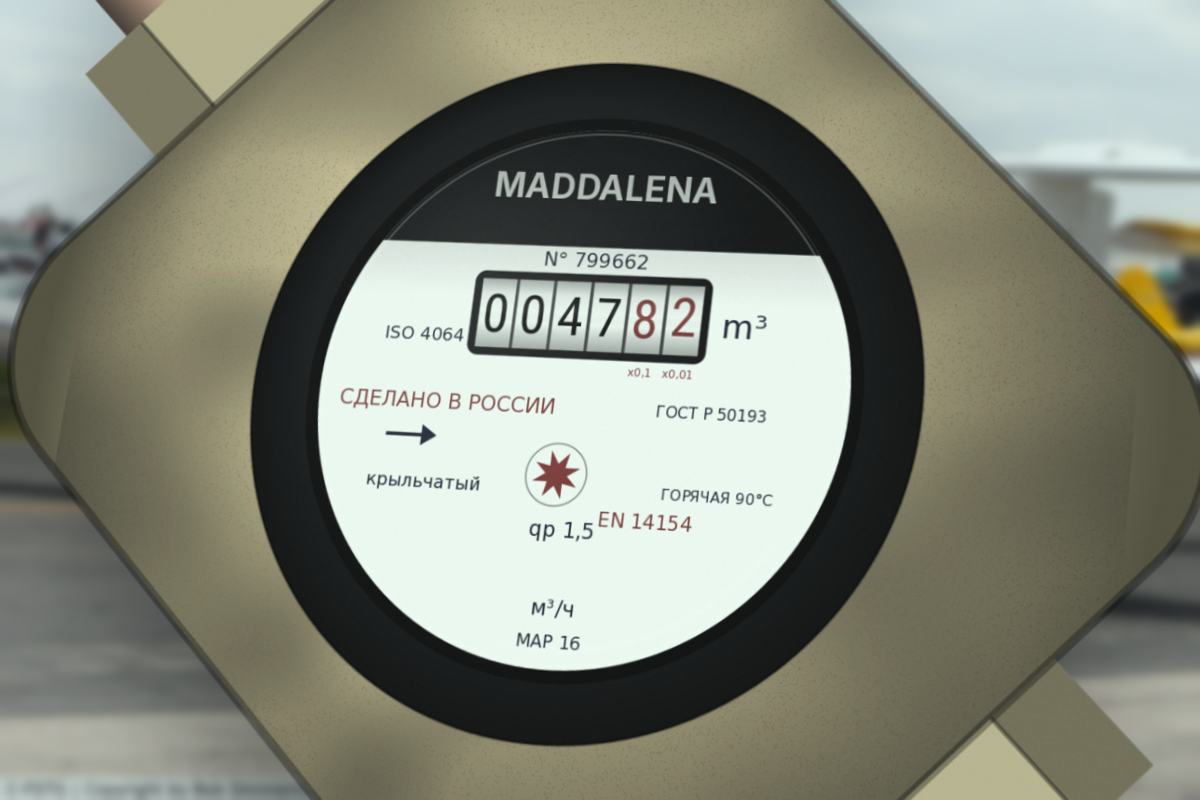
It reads 47.82 m³
